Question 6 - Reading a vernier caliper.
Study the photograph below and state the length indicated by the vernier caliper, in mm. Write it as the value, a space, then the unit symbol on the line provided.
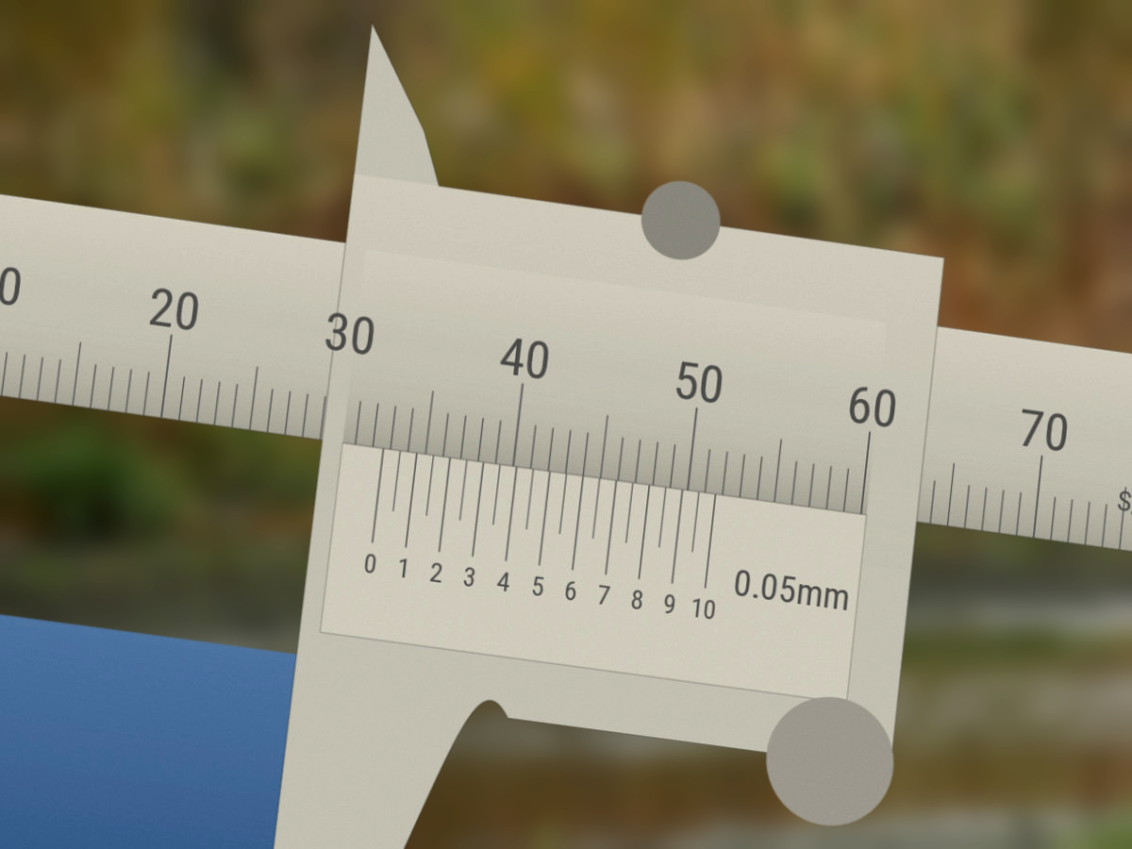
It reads 32.6 mm
